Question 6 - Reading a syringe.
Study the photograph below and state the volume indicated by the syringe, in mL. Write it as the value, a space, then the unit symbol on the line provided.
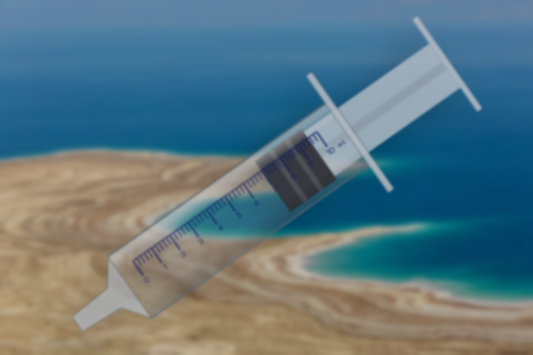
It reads 7 mL
